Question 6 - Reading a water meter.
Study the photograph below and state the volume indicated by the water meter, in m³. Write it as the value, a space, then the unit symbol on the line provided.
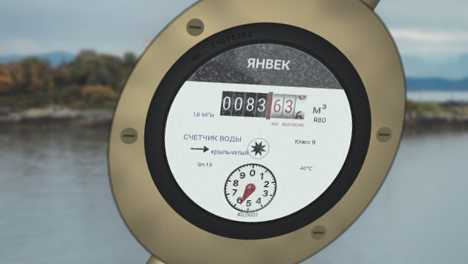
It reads 83.6355 m³
